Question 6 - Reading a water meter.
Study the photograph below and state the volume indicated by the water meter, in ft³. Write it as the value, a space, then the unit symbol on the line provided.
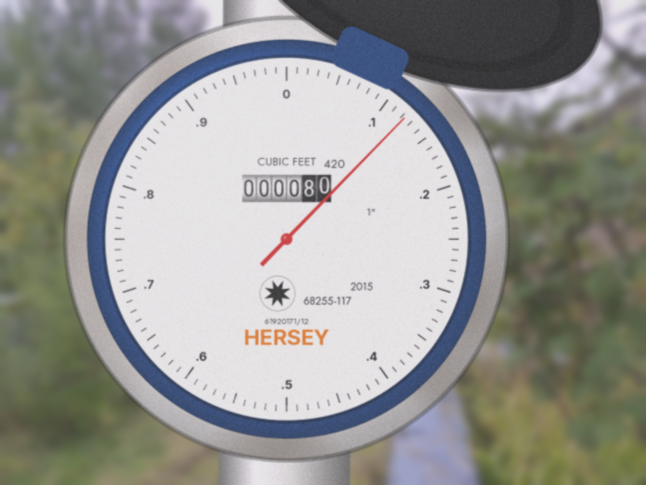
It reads 80.12 ft³
